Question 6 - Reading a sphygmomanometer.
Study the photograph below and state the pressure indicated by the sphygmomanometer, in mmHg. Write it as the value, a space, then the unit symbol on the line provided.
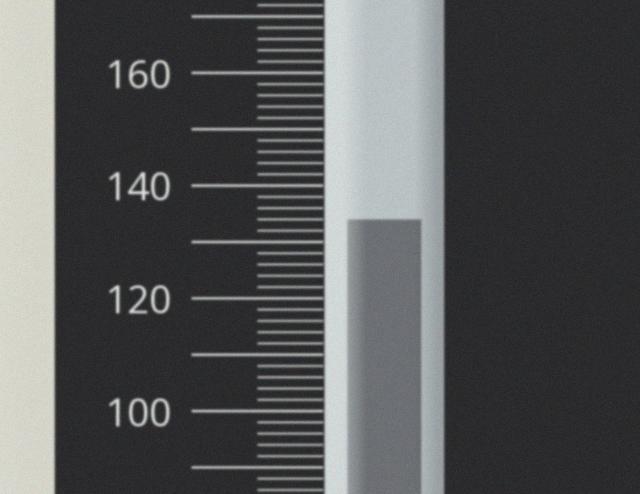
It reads 134 mmHg
